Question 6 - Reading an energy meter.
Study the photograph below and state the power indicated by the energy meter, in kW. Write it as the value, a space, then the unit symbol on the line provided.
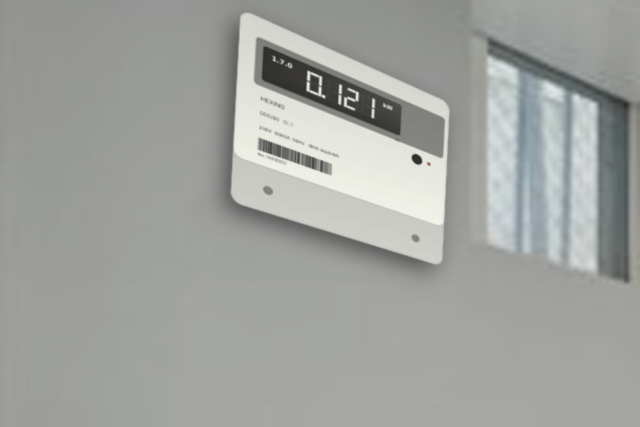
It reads 0.121 kW
